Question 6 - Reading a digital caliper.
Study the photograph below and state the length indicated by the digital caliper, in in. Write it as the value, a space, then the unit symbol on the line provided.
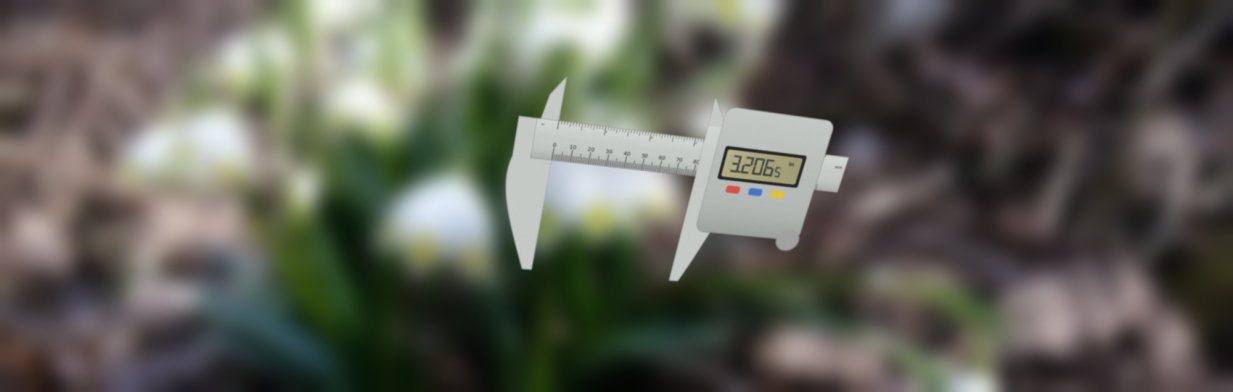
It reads 3.2065 in
